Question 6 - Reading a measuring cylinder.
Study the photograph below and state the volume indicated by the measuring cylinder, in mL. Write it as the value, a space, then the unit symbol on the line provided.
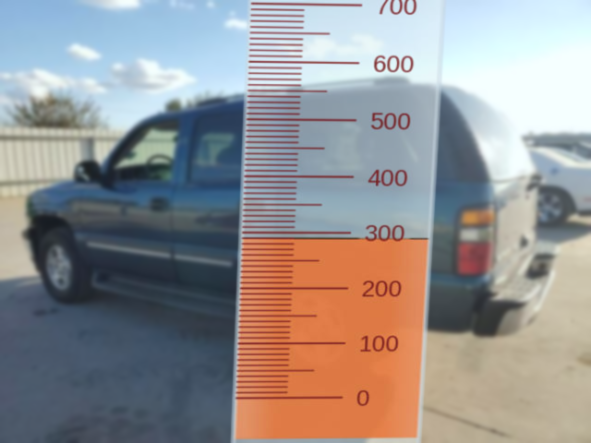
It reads 290 mL
